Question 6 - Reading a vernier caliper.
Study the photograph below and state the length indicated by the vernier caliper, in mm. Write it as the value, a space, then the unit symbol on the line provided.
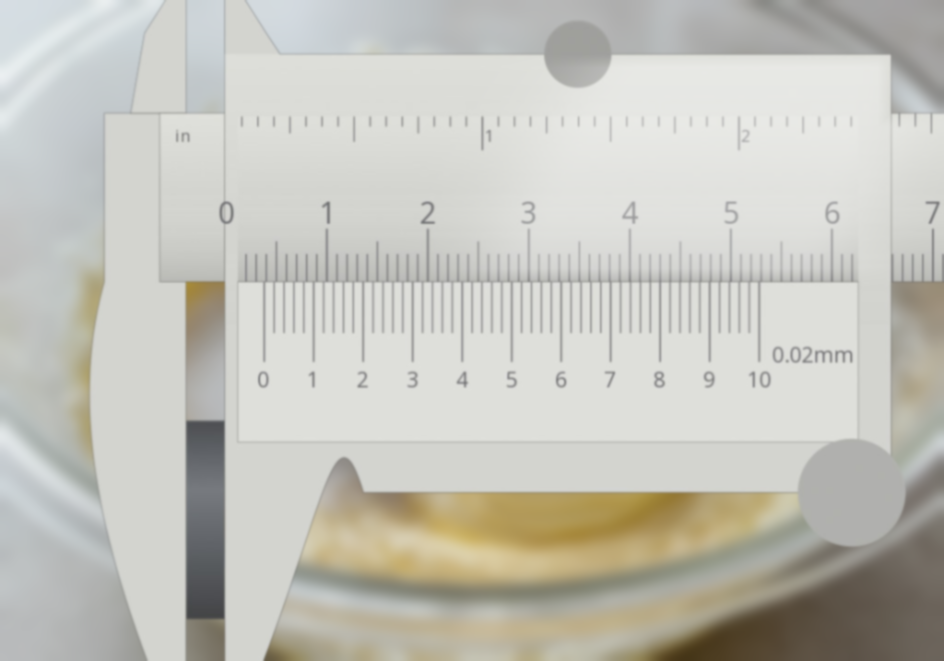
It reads 3.8 mm
